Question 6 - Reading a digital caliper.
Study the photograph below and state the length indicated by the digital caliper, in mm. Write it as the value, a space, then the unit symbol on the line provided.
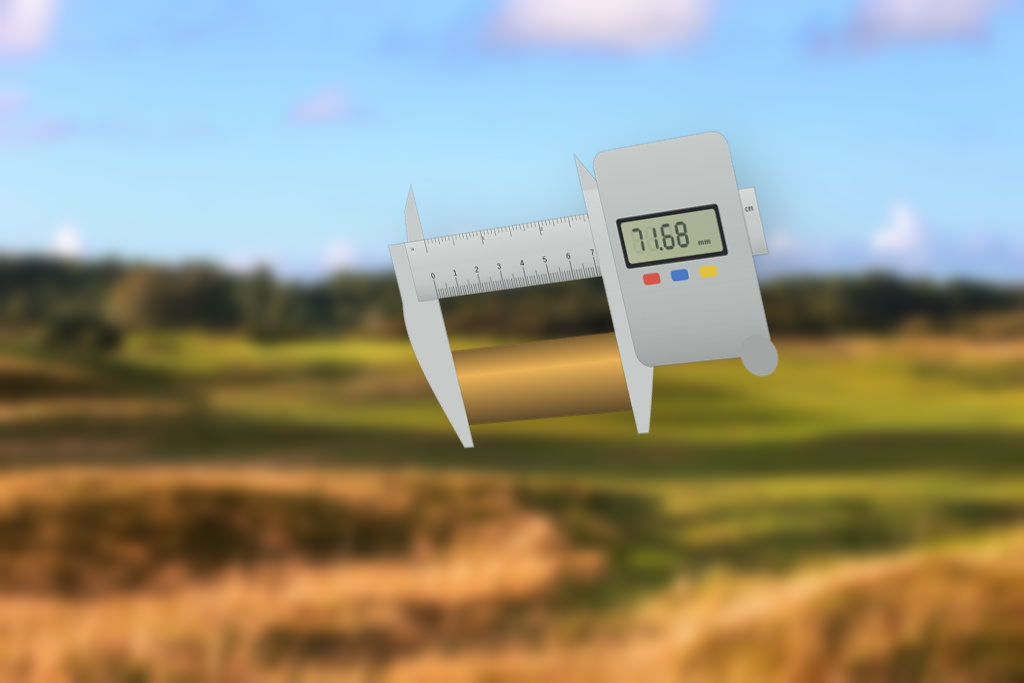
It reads 71.68 mm
